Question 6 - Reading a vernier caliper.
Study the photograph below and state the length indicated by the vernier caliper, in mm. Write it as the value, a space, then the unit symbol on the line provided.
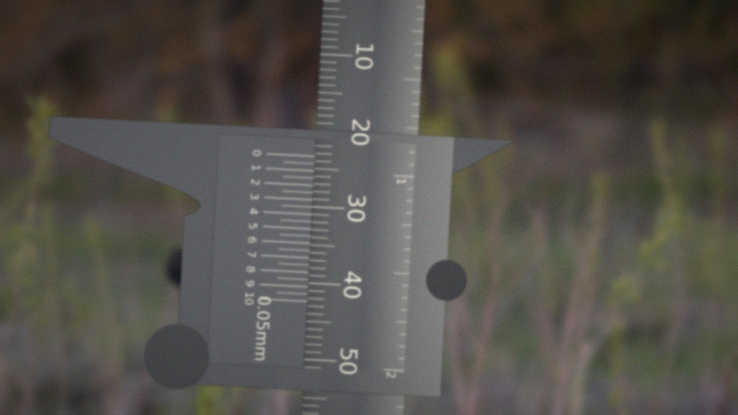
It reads 23.4 mm
